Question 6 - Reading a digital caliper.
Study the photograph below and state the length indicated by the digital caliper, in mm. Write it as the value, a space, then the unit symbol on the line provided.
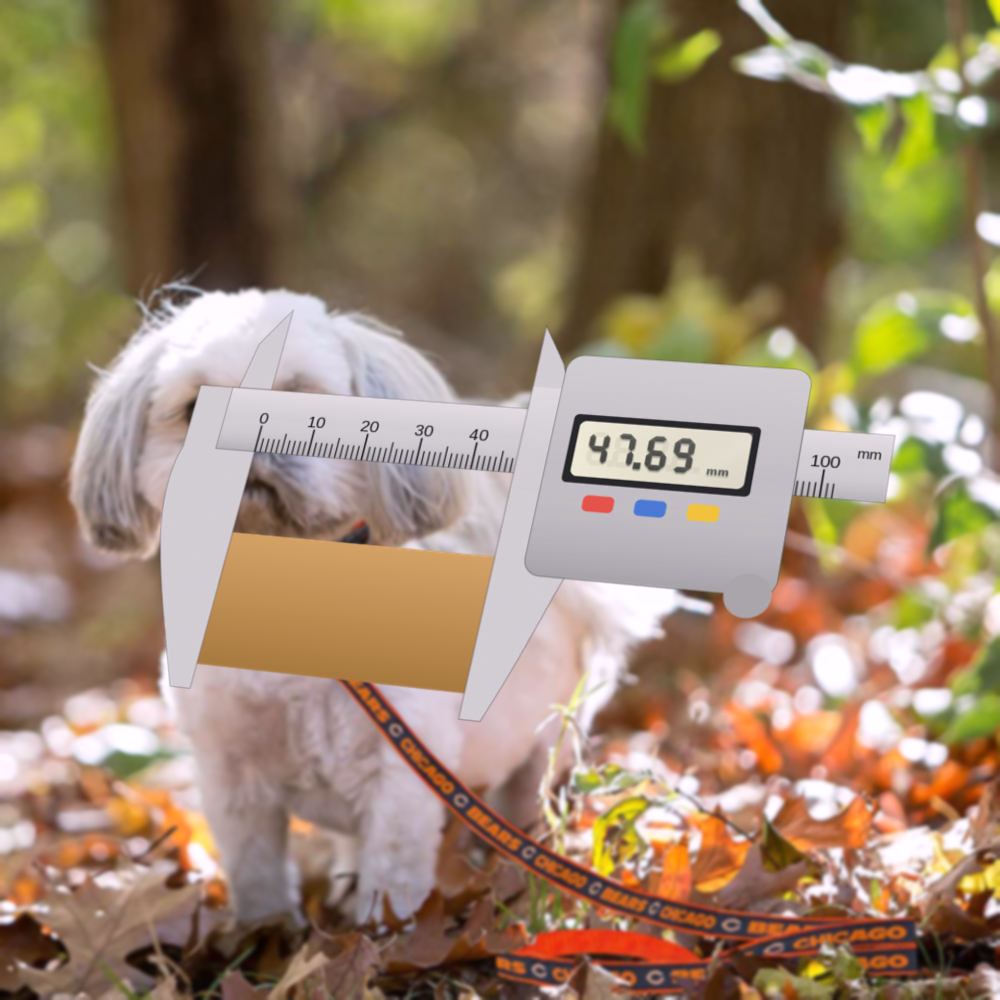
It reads 47.69 mm
